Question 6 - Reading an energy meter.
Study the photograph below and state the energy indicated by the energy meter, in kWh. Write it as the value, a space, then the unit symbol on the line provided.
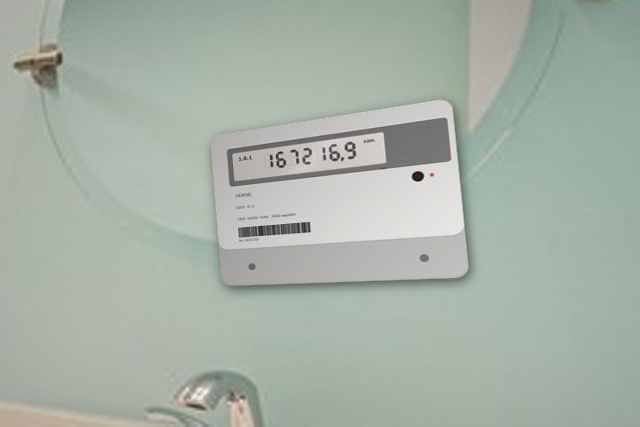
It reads 167216.9 kWh
